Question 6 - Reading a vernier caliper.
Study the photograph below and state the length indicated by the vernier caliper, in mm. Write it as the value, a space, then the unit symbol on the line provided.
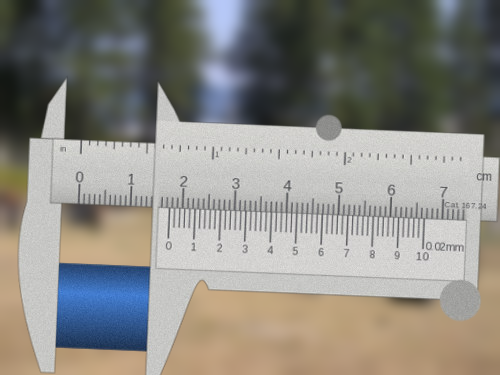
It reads 17.5 mm
